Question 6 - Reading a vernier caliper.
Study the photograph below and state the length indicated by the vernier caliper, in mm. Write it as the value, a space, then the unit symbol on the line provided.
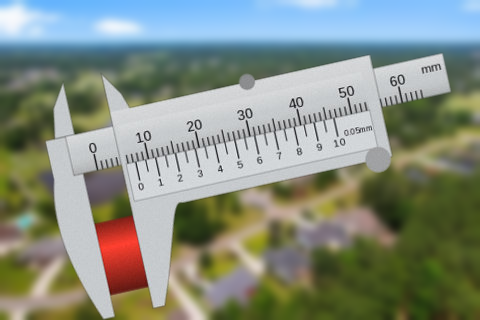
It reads 7.5 mm
